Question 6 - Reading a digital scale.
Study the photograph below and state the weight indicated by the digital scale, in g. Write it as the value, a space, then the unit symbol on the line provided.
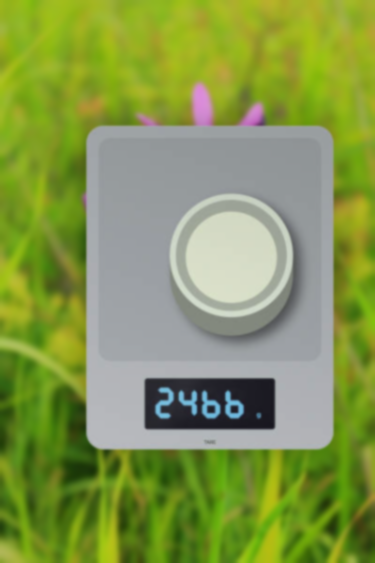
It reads 2466 g
